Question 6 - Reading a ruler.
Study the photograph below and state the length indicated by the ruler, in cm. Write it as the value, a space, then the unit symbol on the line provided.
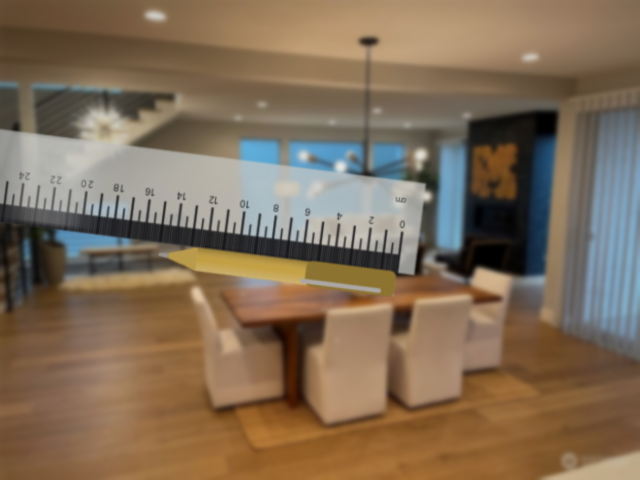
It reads 15 cm
